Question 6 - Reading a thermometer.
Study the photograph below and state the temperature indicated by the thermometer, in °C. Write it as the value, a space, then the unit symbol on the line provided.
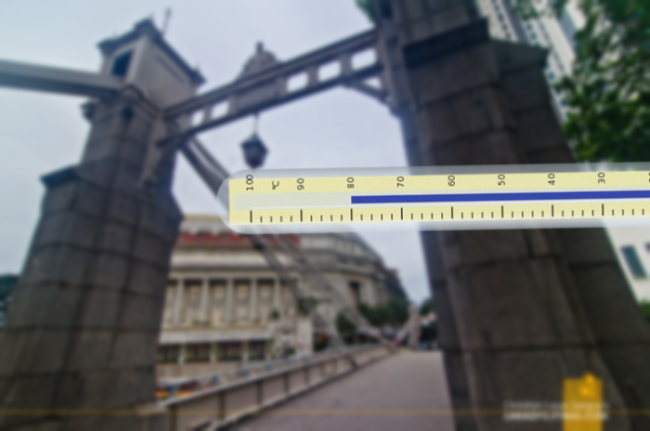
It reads 80 °C
